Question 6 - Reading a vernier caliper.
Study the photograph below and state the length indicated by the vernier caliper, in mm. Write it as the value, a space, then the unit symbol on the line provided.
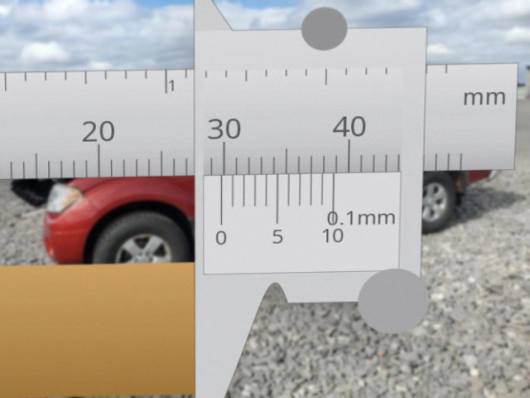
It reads 29.8 mm
